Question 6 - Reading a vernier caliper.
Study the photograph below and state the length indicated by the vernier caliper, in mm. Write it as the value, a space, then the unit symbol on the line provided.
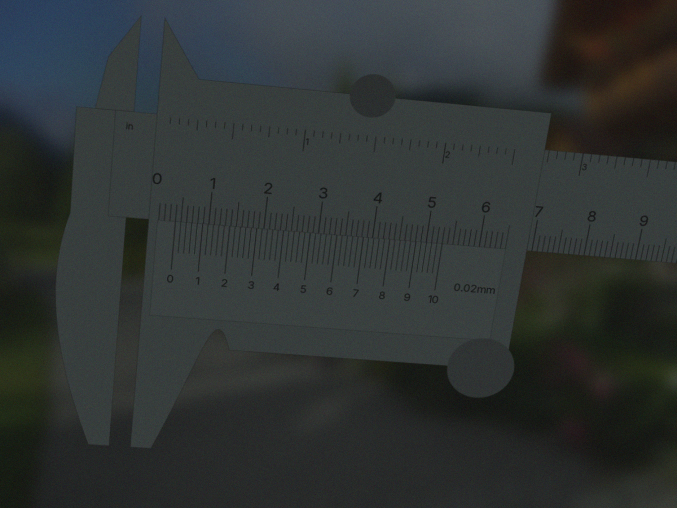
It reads 4.0 mm
